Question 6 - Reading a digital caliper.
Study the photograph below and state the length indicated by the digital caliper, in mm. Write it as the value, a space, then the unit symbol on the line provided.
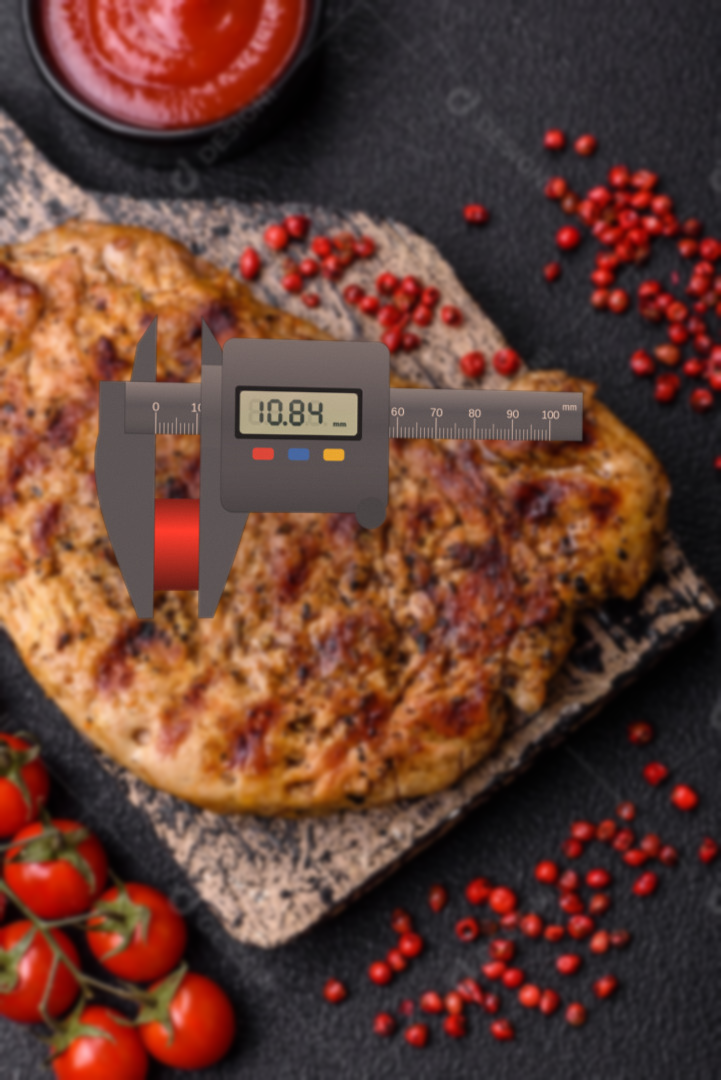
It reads 10.84 mm
